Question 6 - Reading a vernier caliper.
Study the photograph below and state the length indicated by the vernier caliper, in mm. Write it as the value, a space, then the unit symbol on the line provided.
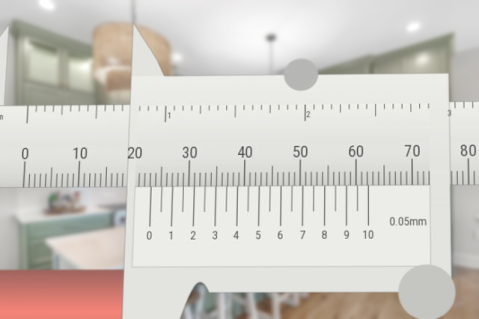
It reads 23.2 mm
